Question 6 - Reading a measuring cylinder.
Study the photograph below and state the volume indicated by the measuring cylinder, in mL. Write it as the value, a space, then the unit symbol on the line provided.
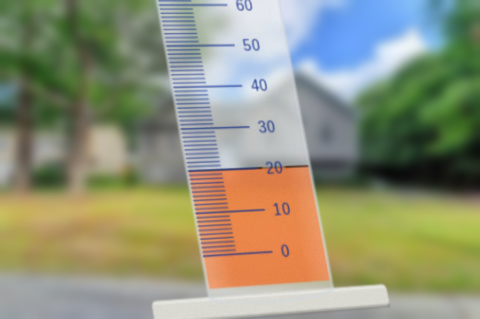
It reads 20 mL
